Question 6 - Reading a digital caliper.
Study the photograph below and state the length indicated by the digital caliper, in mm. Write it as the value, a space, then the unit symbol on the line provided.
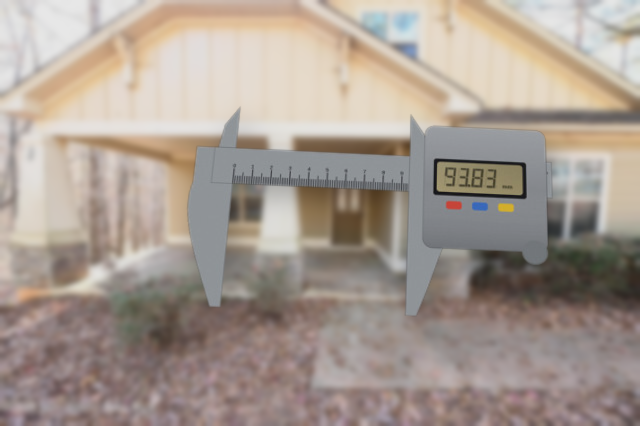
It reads 93.83 mm
